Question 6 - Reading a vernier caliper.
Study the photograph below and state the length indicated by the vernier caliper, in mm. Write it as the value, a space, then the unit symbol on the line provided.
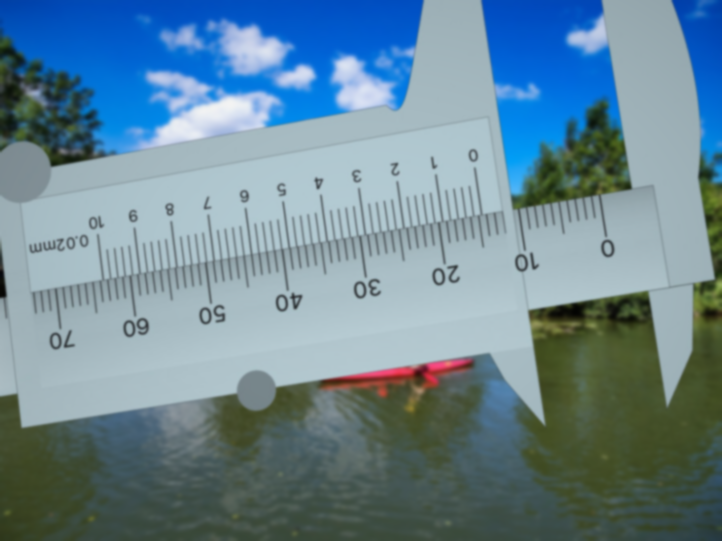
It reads 14.6 mm
